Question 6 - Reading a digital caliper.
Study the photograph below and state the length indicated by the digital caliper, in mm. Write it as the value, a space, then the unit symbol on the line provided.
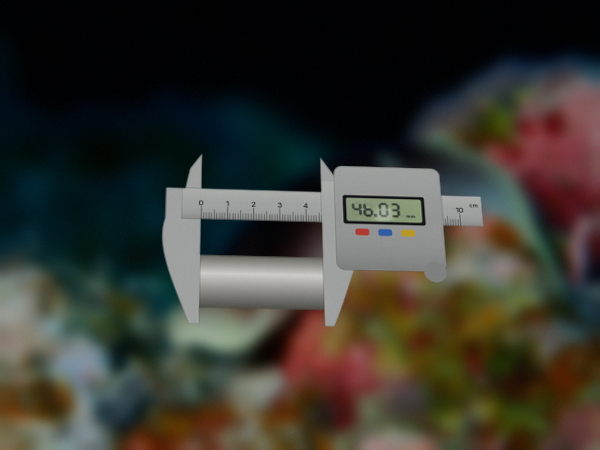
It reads 46.03 mm
